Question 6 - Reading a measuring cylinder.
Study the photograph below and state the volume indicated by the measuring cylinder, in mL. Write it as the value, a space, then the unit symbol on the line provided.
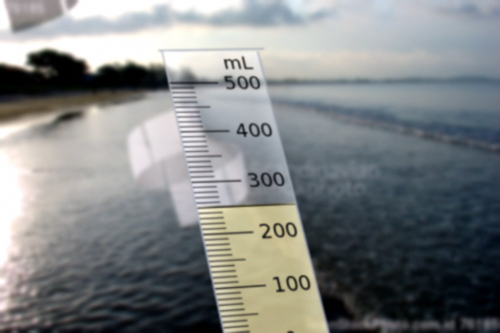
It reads 250 mL
